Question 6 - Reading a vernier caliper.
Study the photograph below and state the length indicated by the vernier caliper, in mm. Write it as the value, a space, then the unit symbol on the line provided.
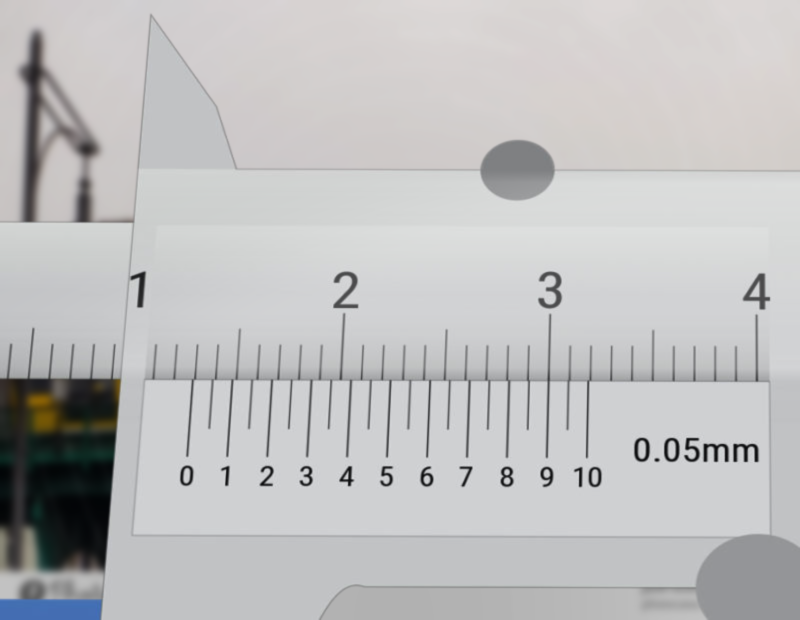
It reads 12.9 mm
